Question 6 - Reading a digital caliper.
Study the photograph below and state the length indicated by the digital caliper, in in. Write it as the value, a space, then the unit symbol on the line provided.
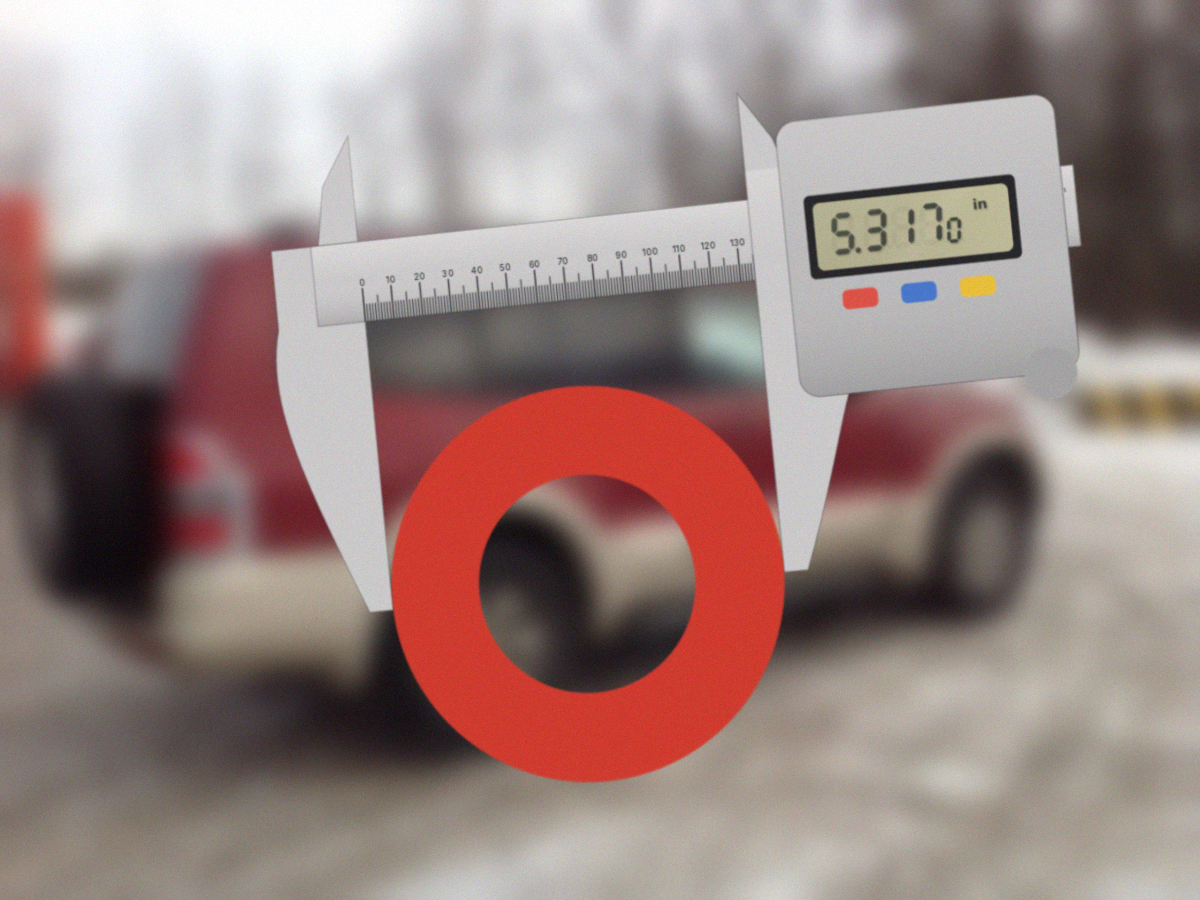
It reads 5.3170 in
